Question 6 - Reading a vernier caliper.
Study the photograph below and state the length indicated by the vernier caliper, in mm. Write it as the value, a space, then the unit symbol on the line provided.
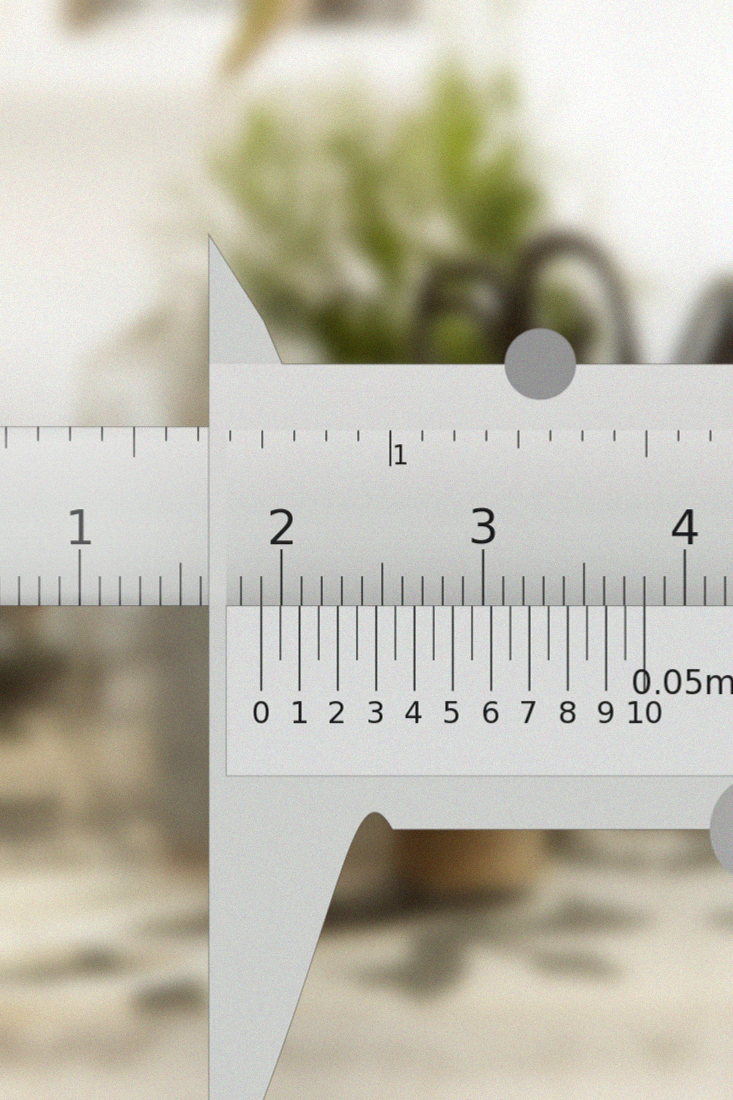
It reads 19.0 mm
